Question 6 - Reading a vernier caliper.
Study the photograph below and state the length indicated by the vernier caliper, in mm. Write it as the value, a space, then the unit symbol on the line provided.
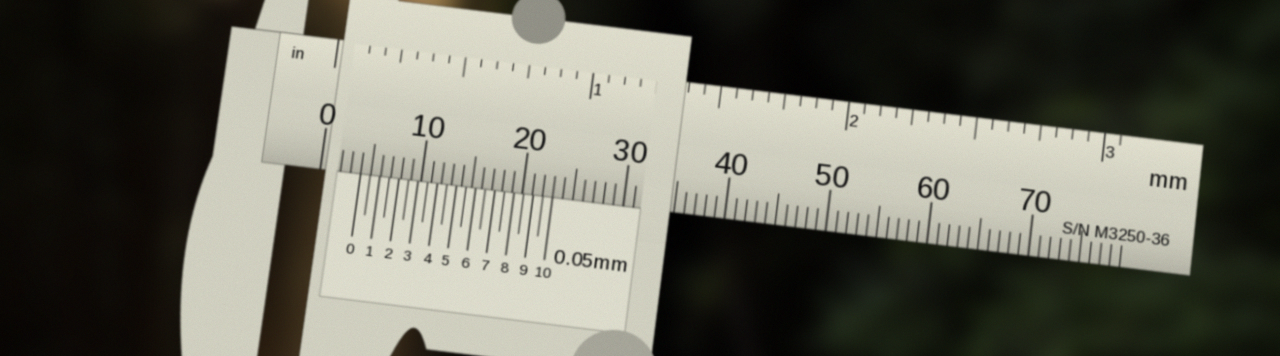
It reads 4.0 mm
